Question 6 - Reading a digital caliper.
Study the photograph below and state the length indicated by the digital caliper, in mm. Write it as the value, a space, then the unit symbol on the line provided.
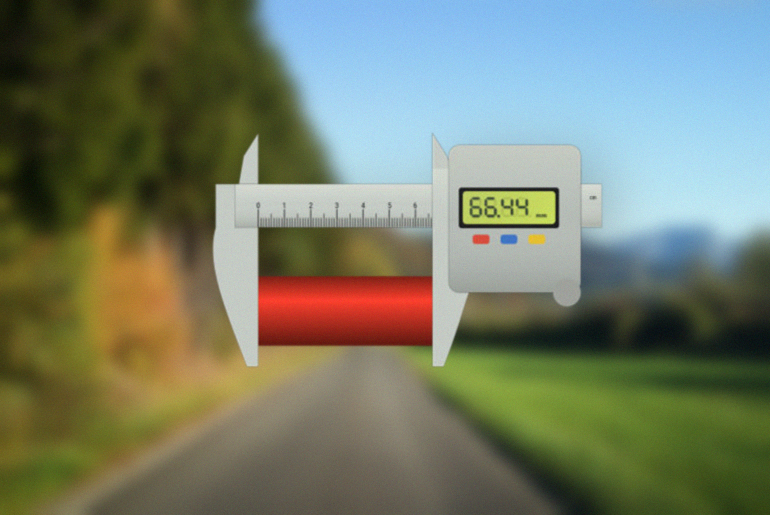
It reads 66.44 mm
